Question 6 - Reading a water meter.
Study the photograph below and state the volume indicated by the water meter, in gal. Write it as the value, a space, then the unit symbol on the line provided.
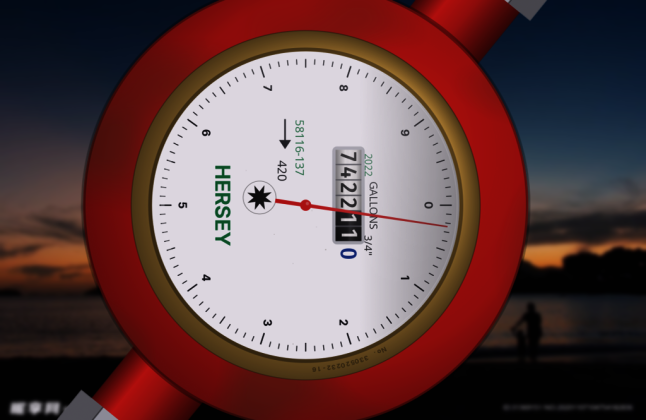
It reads 7422110.2 gal
